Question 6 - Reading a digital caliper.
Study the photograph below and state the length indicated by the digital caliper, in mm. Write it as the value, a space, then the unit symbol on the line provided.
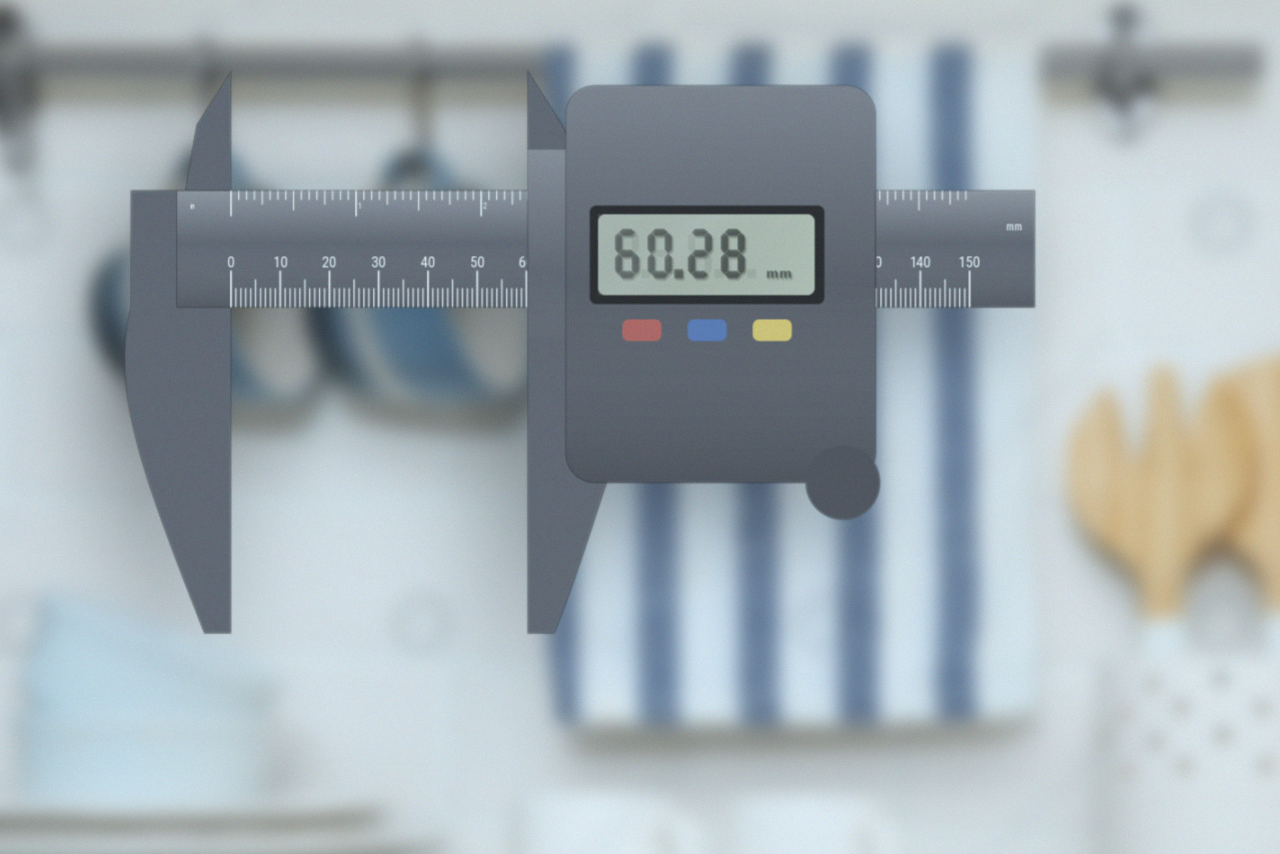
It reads 60.28 mm
